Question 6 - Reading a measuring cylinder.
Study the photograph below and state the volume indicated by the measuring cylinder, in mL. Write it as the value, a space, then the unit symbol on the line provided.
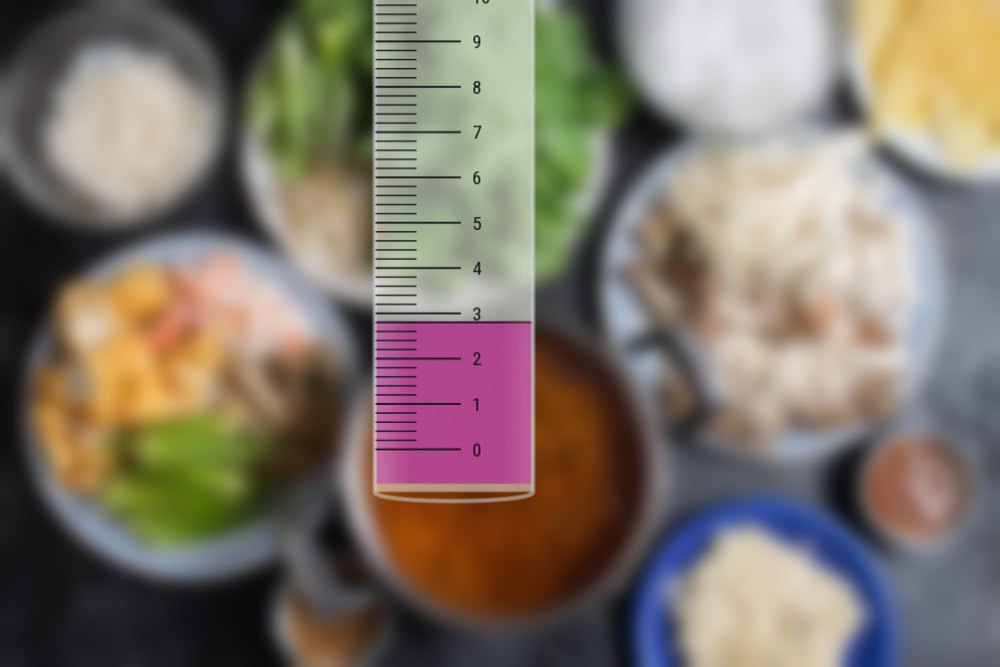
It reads 2.8 mL
